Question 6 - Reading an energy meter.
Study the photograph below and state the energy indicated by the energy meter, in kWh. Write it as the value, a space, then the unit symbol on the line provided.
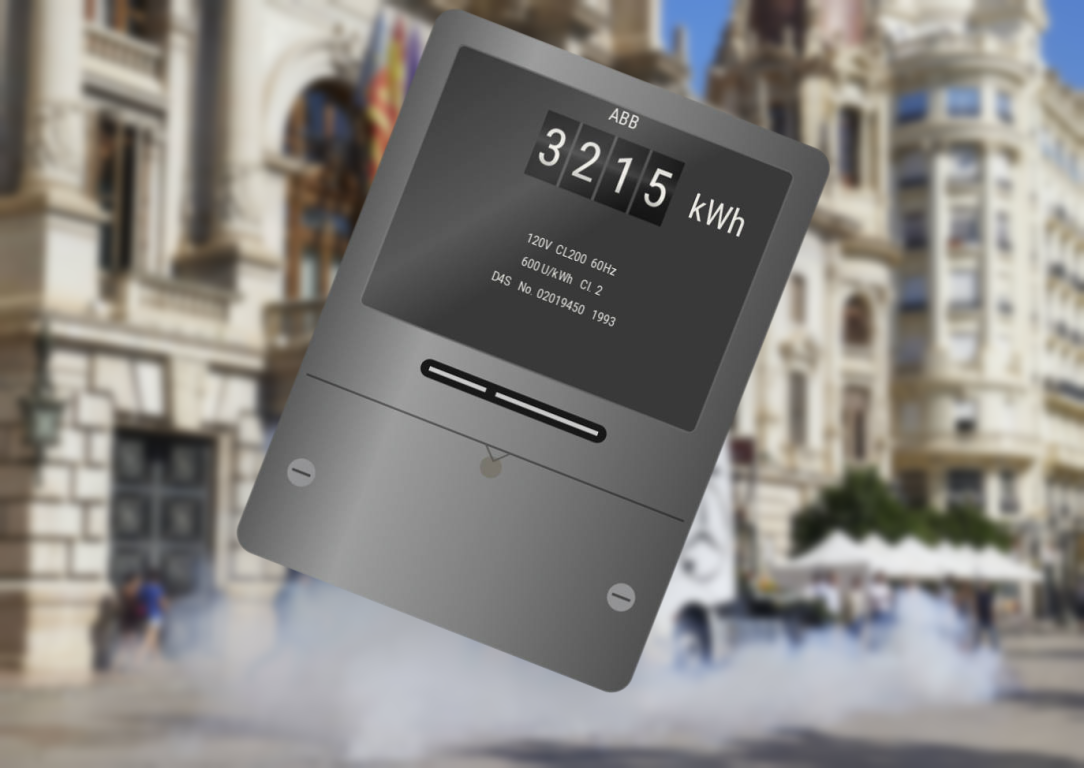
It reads 3215 kWh
